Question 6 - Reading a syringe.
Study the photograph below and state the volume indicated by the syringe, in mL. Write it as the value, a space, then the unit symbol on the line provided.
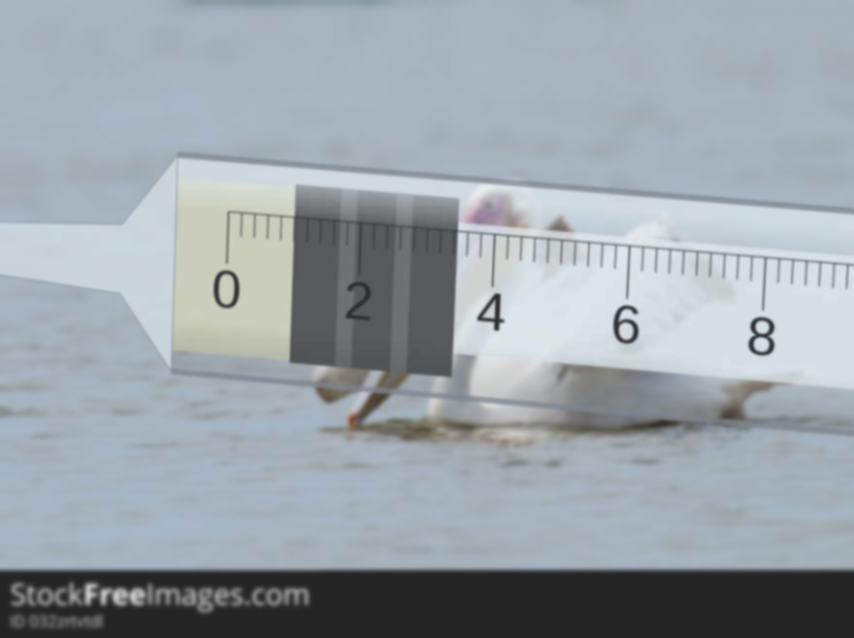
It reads 1 mL
